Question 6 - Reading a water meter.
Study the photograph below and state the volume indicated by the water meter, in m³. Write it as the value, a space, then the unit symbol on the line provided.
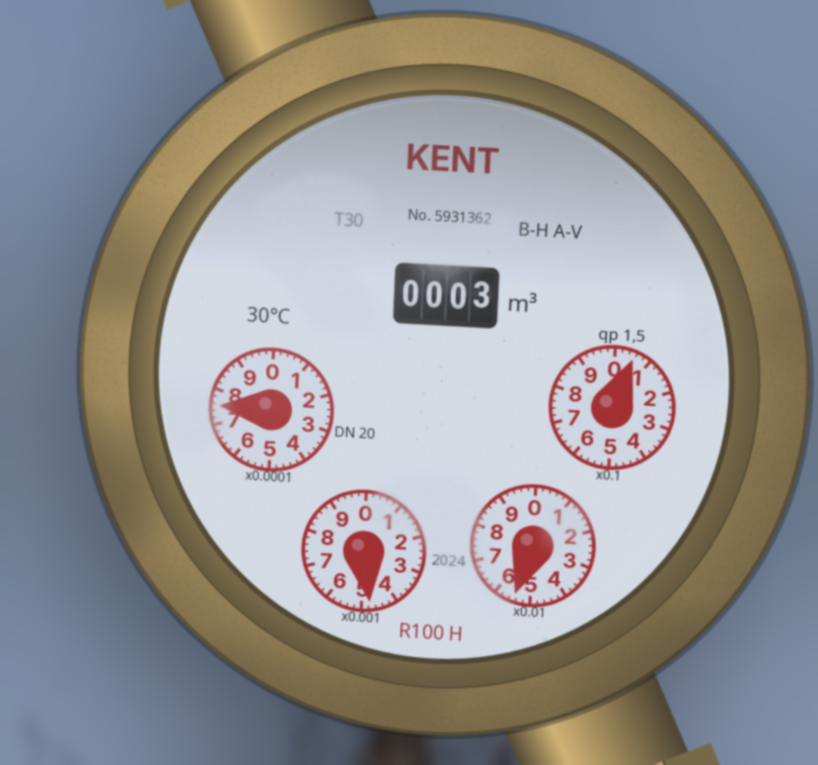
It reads 3.0547 m³
